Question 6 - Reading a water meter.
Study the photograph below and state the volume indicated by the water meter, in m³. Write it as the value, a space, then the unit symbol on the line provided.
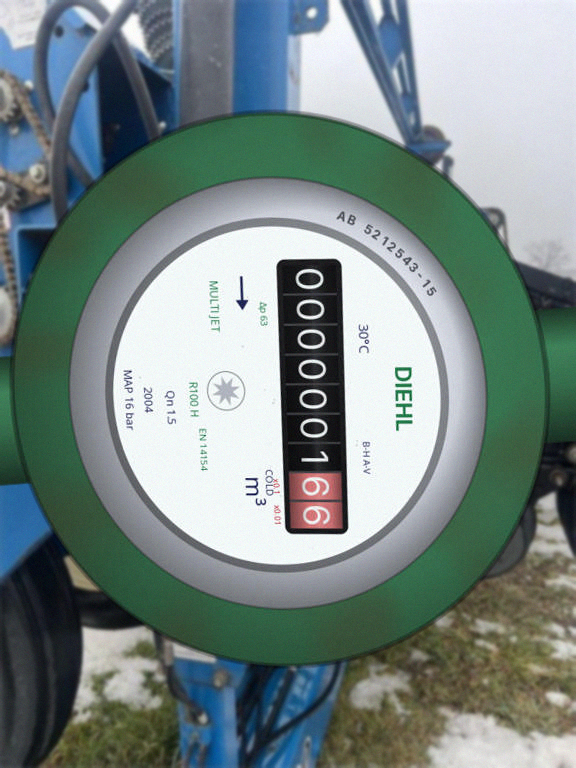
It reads 1.66 m³
